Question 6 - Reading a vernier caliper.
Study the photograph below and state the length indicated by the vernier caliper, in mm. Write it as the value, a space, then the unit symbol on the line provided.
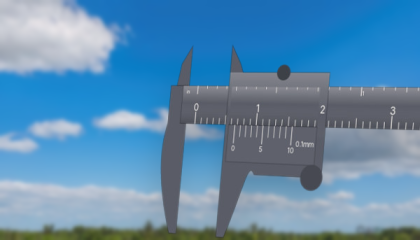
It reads 6.6 mm
